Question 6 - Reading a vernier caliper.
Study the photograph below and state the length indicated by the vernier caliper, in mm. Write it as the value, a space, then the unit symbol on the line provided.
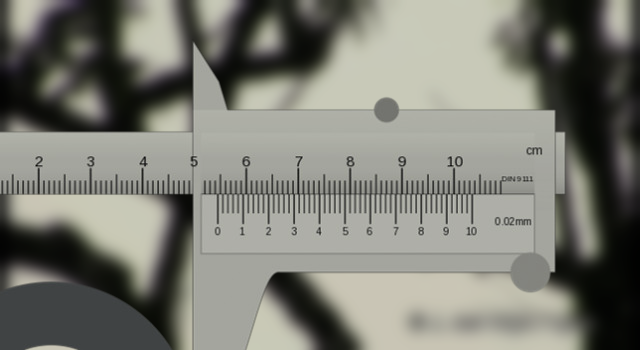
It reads 54.5 mm
